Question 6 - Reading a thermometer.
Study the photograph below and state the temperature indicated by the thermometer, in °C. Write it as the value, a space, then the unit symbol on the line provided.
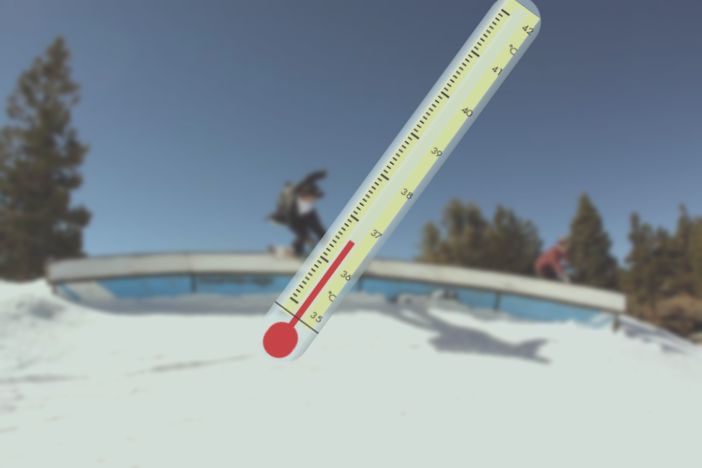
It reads 36.6 °C
